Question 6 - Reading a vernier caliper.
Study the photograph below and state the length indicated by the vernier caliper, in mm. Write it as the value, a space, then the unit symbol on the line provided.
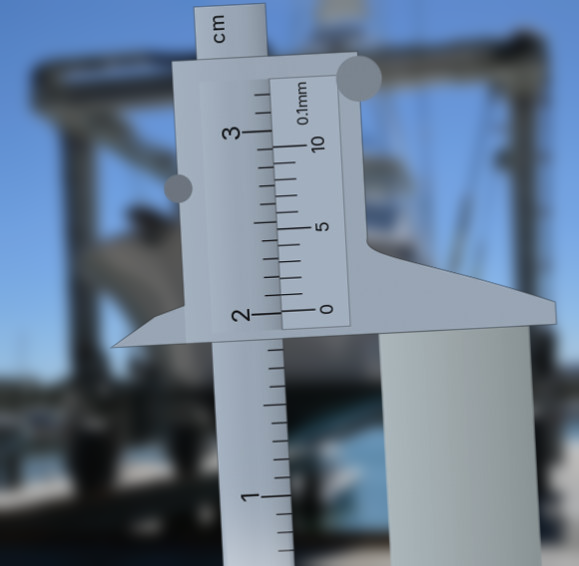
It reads 20.1 mm
